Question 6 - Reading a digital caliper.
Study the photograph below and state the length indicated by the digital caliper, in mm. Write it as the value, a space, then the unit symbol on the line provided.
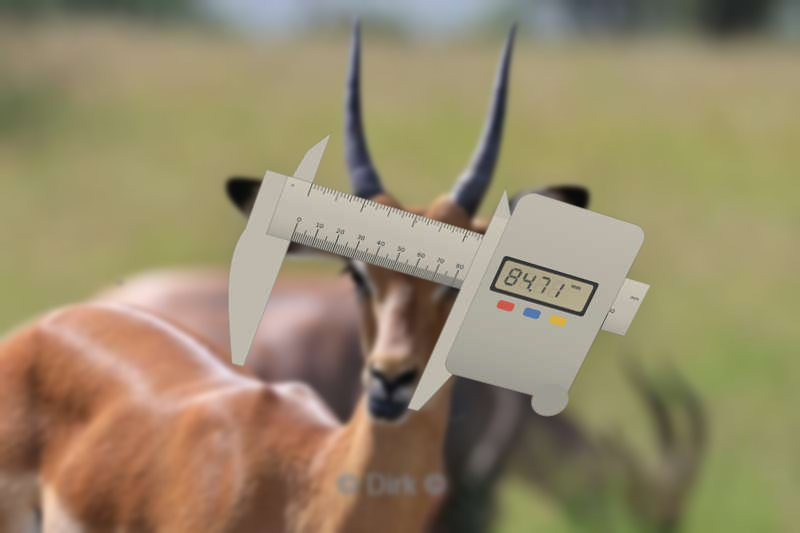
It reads 84.71 mm
